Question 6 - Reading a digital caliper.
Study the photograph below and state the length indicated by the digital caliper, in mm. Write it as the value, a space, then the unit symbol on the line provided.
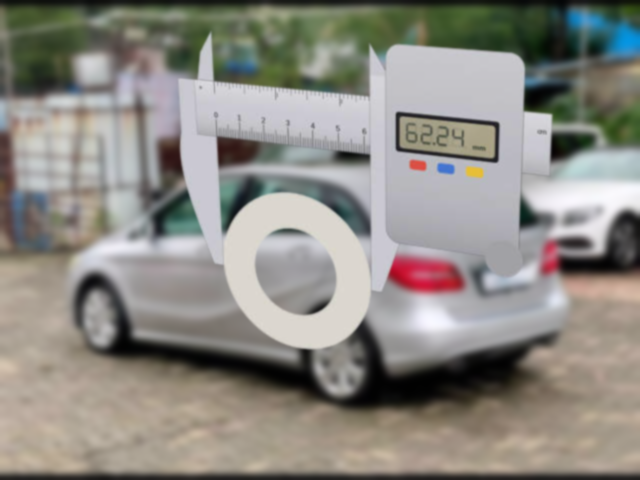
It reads 62.24 mm
